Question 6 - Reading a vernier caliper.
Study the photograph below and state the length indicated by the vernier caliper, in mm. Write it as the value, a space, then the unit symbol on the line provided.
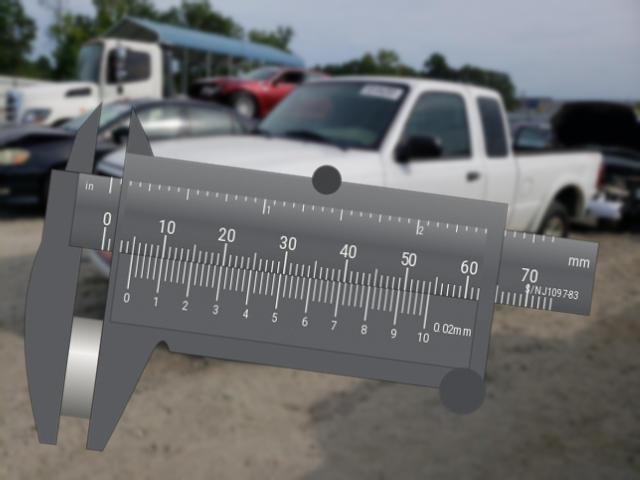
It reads 5.0 mm
